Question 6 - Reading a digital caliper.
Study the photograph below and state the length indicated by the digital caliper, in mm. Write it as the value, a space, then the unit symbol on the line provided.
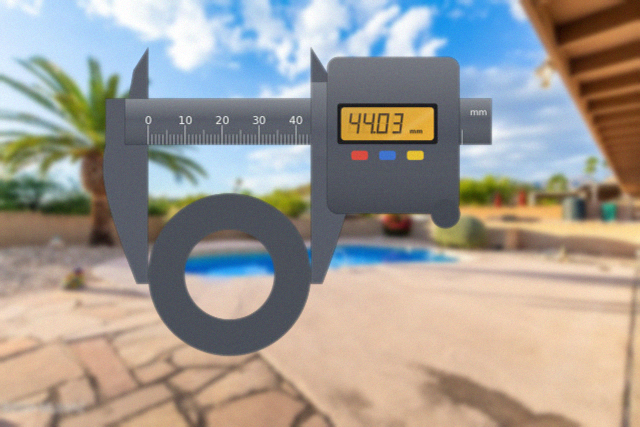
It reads 44.03 mm
